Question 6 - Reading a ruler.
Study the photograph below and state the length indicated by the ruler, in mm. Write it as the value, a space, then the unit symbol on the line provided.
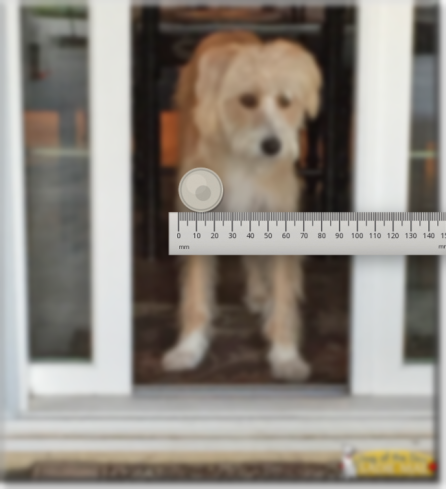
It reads 25 mm
